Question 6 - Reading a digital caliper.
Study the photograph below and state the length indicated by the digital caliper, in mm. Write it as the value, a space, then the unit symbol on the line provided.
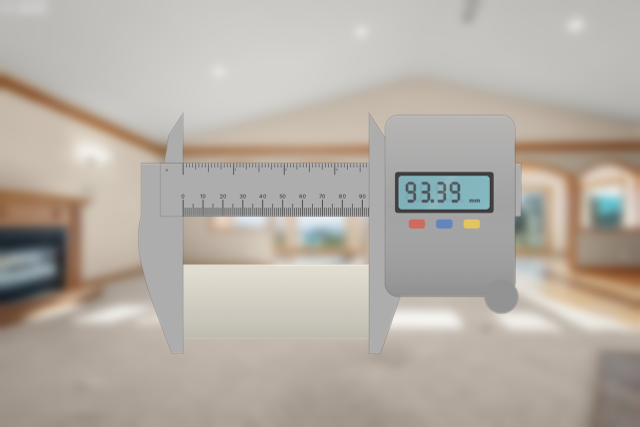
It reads 93.39 mm
